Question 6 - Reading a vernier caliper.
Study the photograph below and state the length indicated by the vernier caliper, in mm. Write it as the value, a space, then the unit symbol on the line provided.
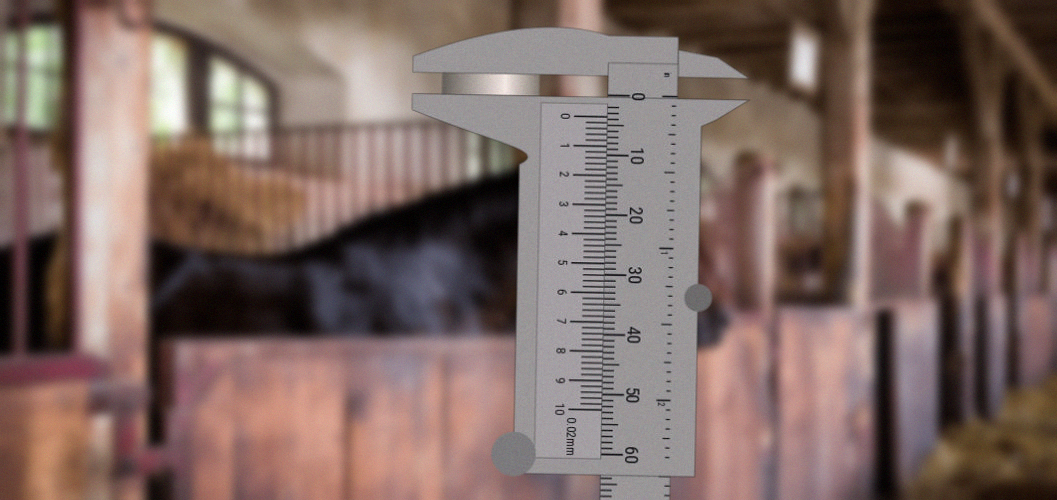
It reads 3.6 mm
